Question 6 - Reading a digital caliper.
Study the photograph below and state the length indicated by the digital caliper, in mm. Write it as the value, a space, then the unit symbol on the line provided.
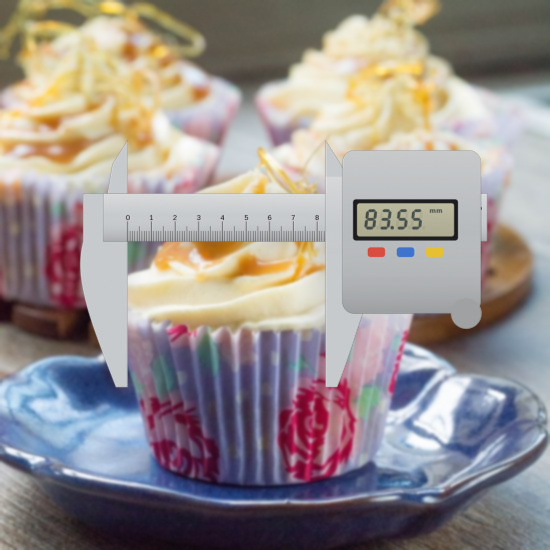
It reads 83.55 mm
